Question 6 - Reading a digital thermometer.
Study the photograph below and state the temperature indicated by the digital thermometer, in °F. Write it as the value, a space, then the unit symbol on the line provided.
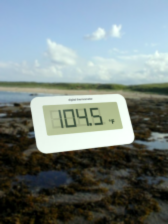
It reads 104.5 °F
